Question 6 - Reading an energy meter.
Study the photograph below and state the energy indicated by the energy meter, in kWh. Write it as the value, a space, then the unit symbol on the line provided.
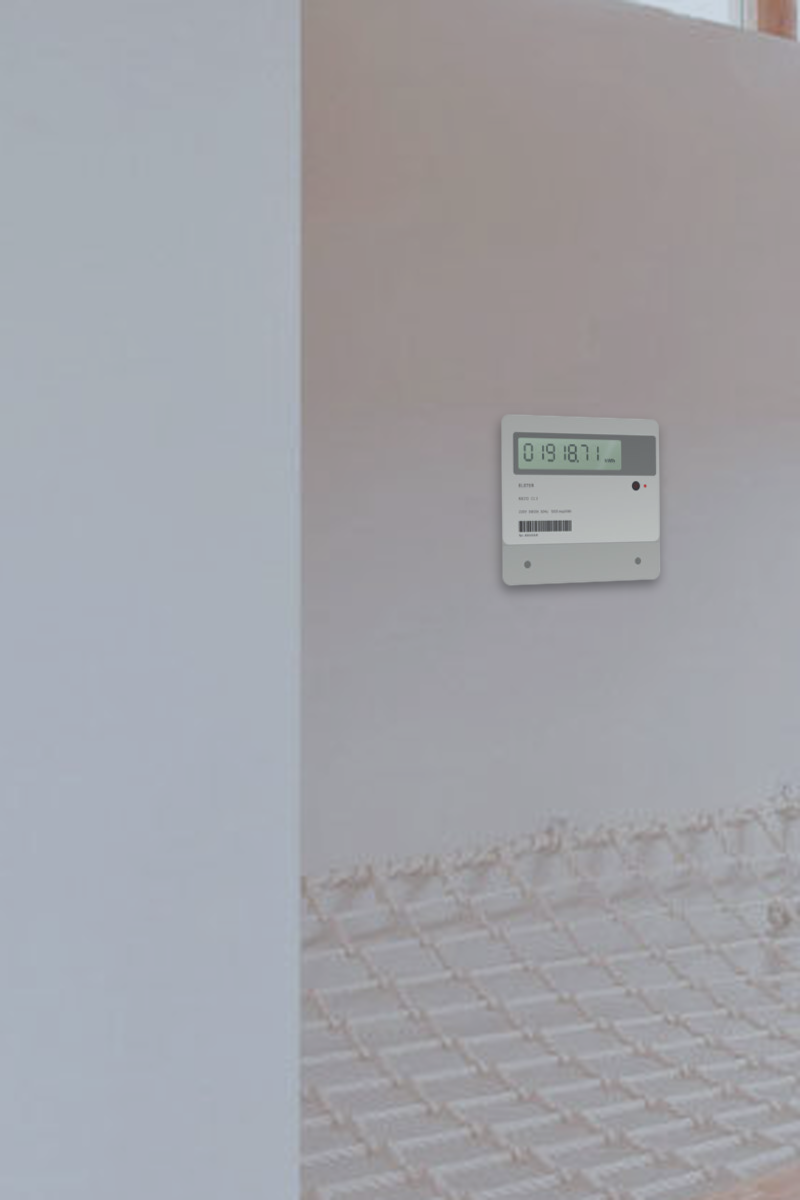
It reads 1918.71 kWh
